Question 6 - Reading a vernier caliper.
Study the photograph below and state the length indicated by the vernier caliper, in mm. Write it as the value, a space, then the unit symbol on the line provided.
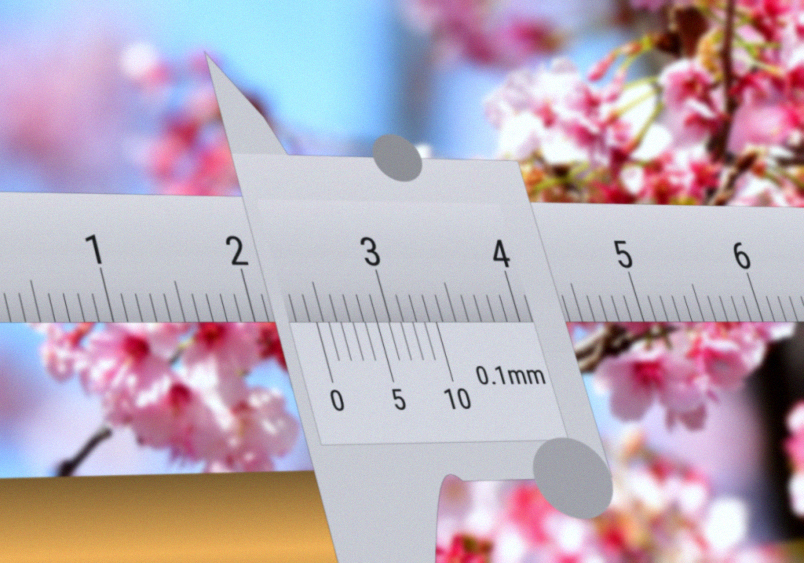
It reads 24.5 mm
